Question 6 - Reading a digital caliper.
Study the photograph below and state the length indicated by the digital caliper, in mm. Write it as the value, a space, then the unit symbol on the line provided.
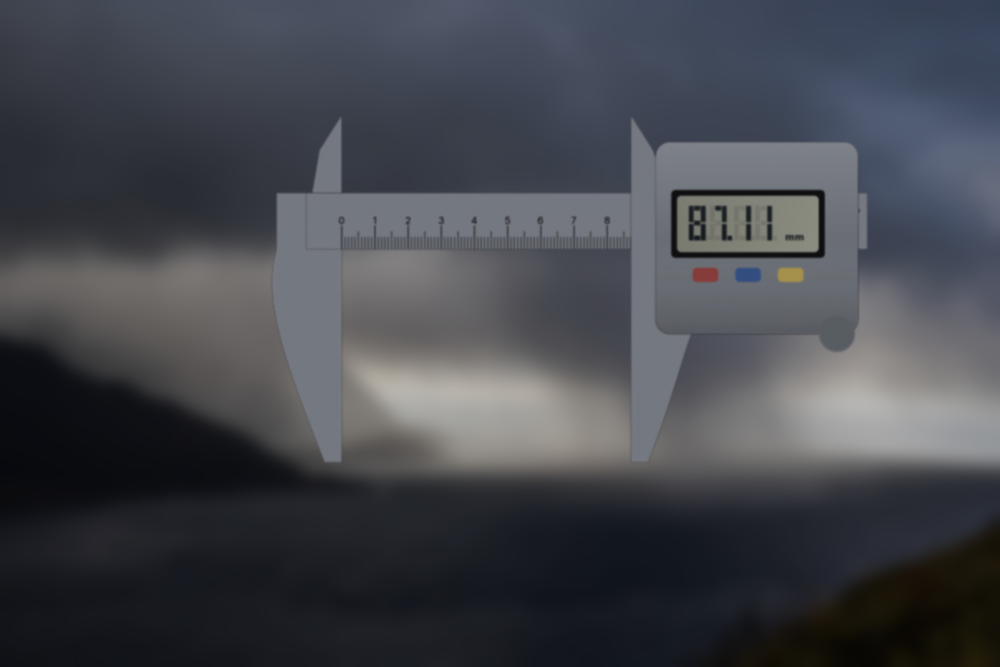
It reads 87.11 mm
